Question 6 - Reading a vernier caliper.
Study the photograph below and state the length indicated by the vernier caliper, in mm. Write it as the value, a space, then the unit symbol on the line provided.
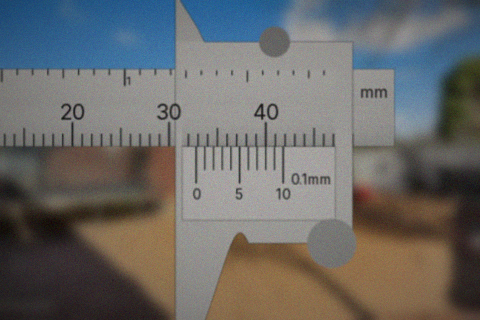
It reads 32.8 mm
